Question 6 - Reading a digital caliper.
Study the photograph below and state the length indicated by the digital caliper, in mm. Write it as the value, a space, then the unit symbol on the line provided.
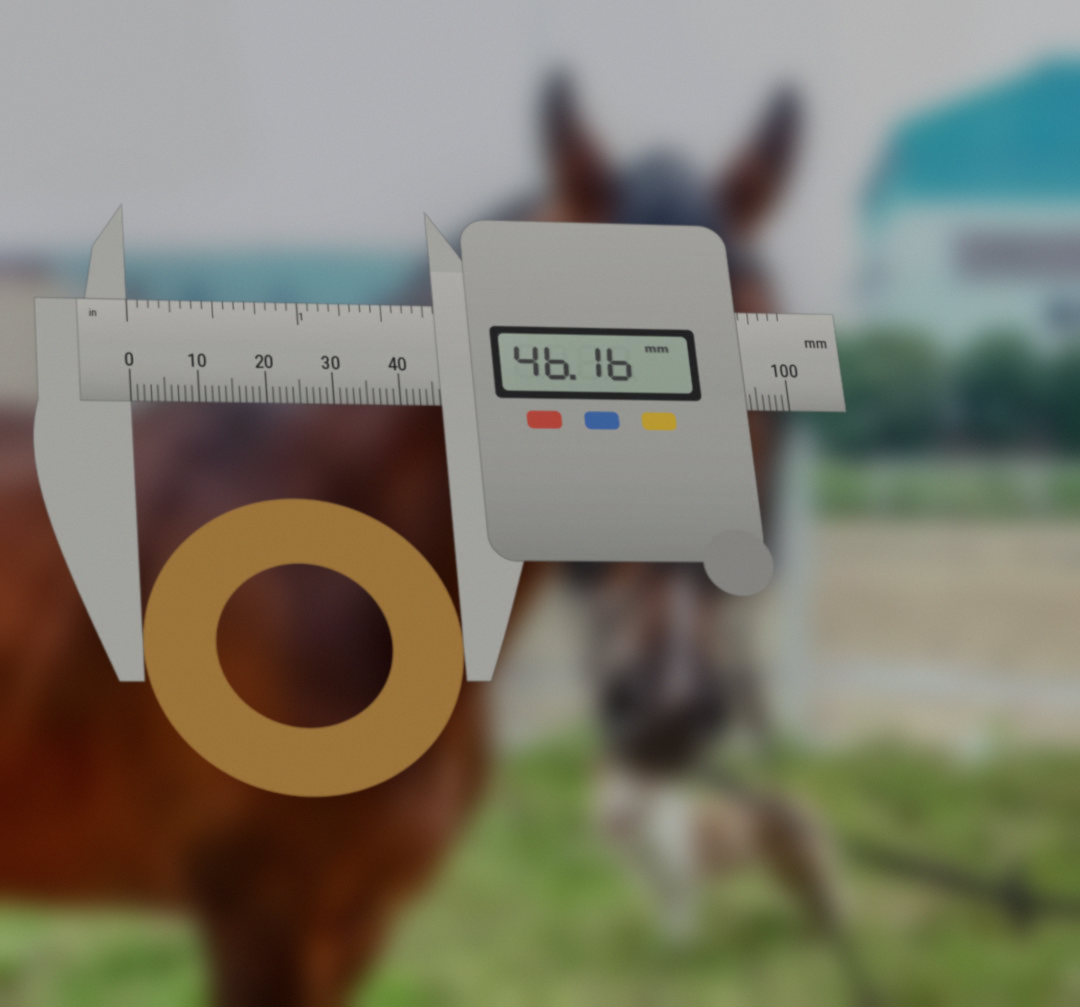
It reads 46.16 mm
